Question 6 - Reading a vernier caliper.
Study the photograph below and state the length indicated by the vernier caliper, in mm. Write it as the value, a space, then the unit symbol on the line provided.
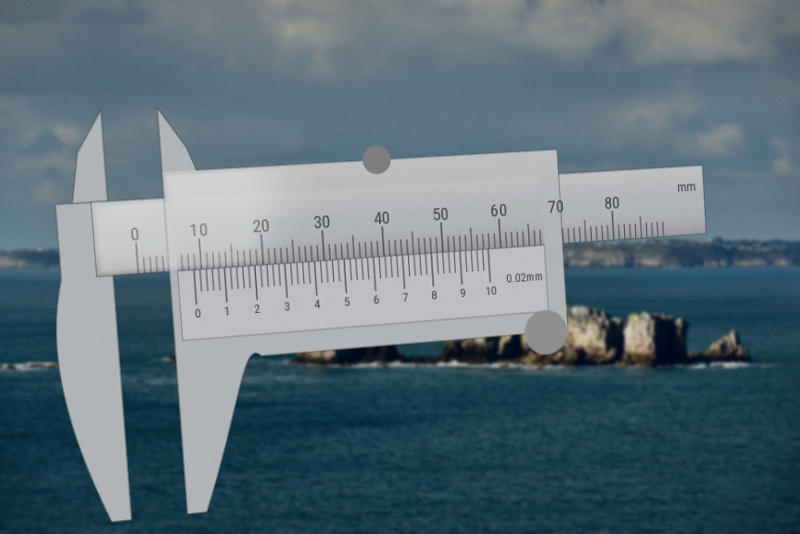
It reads 8.8 mm
